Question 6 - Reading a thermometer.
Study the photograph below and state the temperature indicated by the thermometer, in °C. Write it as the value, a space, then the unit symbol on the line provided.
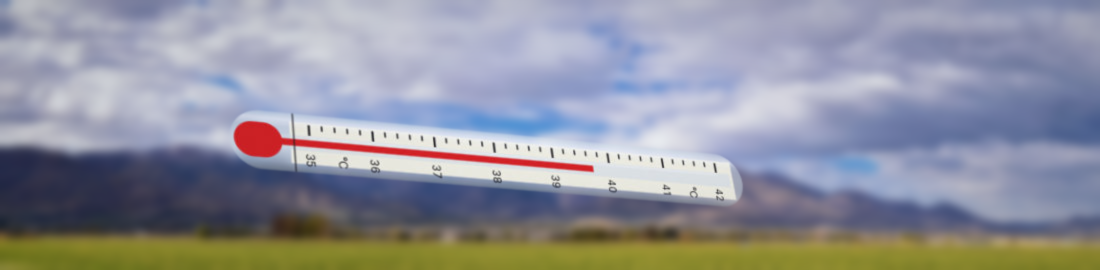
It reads 39.7 °C
